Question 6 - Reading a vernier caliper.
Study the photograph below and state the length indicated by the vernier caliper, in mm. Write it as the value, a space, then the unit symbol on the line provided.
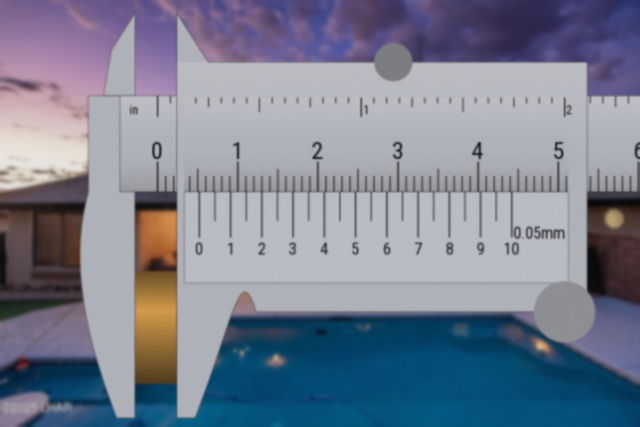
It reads 5.2 mm
